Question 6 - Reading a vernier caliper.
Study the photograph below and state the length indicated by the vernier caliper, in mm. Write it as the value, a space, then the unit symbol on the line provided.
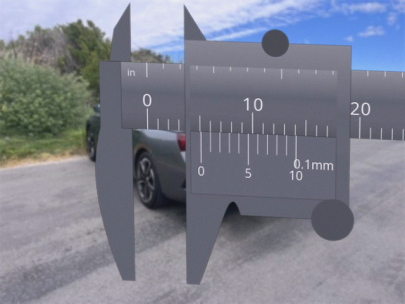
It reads 5.1 mm
